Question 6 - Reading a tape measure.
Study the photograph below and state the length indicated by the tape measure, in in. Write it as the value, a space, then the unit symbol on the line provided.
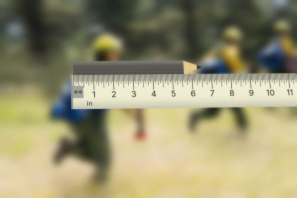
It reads 6.5 in
